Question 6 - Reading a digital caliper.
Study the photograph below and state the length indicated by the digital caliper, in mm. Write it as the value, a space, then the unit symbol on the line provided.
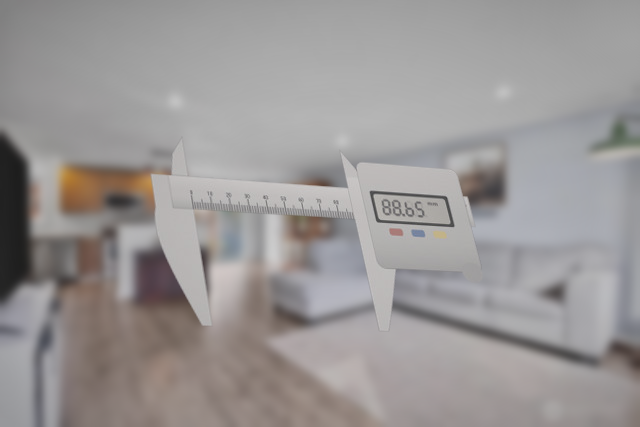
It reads 88.65 mm
